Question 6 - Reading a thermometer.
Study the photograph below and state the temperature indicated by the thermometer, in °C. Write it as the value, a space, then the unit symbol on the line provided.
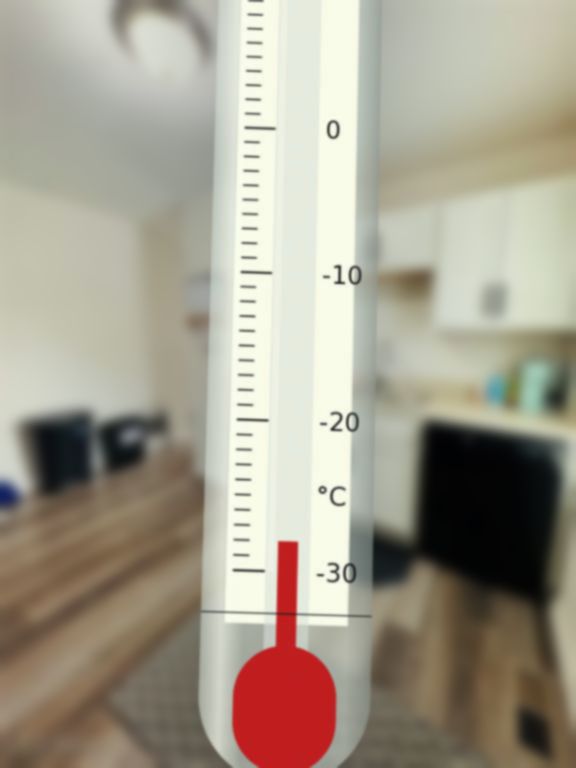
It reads -28 °C
